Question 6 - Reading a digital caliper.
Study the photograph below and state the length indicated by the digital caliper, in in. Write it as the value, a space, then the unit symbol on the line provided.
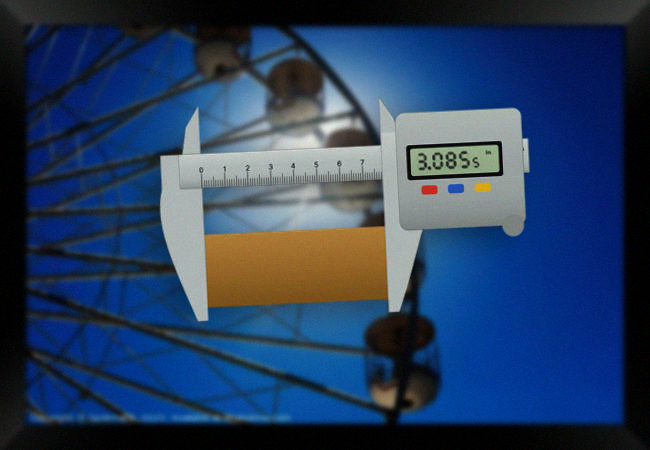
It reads 3.0855 in
